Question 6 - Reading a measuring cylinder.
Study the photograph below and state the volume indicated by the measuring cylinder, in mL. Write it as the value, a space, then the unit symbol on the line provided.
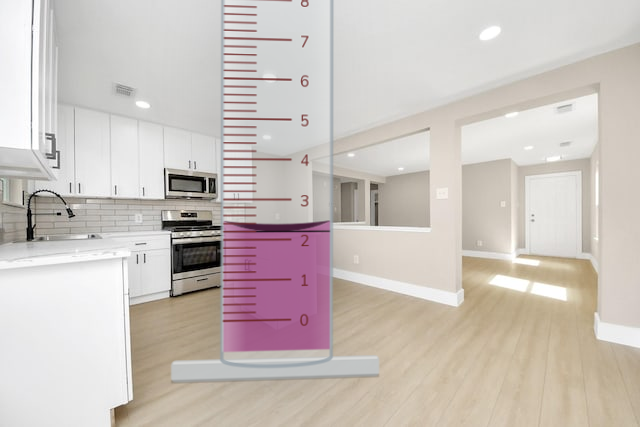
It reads 2.2 mL
